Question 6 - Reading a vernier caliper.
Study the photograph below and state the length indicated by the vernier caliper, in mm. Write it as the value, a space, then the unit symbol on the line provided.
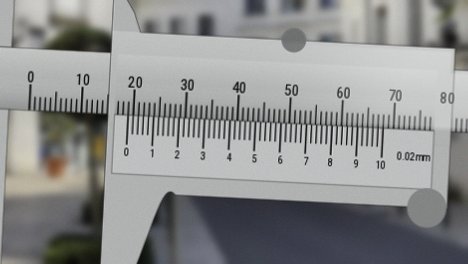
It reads 19.0 mm
